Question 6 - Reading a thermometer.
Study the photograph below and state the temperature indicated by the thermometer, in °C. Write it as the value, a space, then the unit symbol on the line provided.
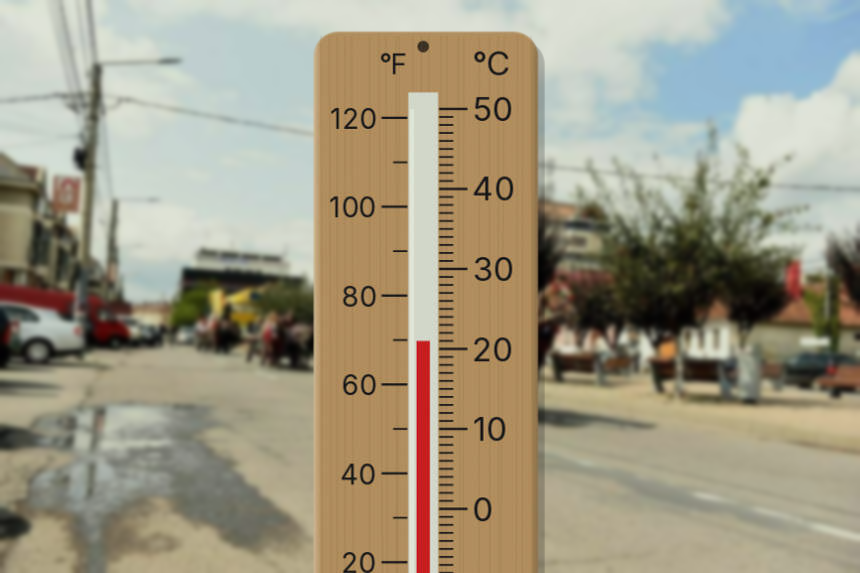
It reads 21 °C
